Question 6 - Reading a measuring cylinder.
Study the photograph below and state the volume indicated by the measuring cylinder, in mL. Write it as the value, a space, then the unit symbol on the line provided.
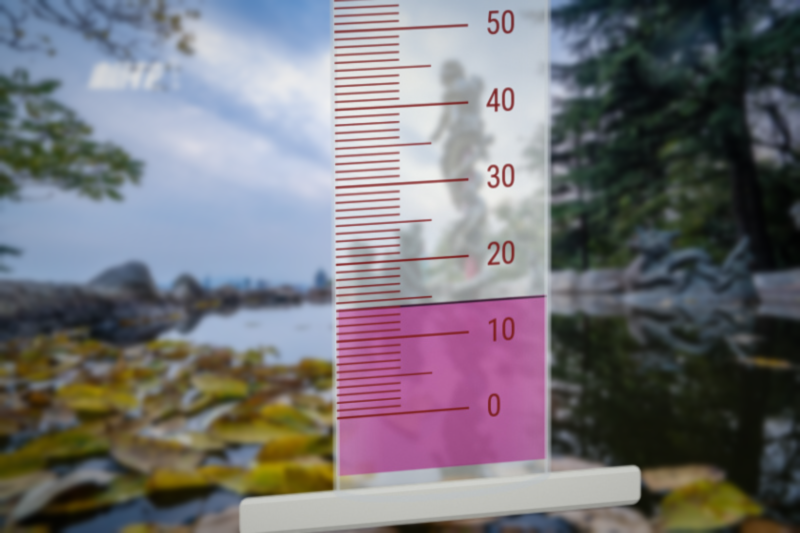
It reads 14 mL
